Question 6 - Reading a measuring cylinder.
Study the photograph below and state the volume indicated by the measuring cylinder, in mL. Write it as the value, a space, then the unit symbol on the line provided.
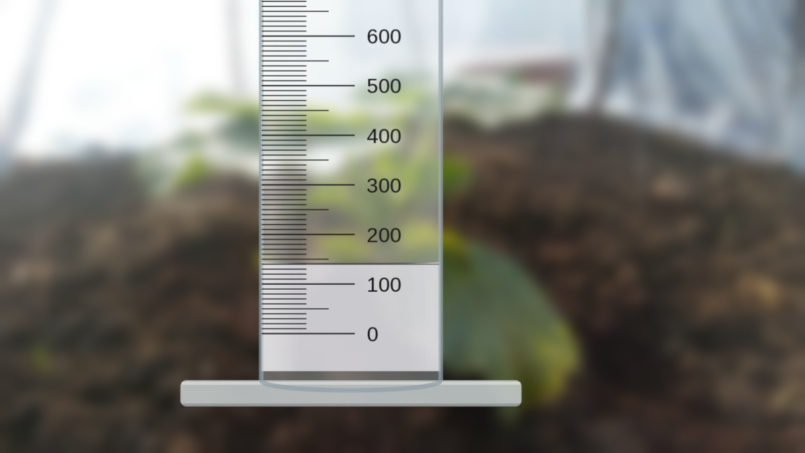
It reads 140 mL
